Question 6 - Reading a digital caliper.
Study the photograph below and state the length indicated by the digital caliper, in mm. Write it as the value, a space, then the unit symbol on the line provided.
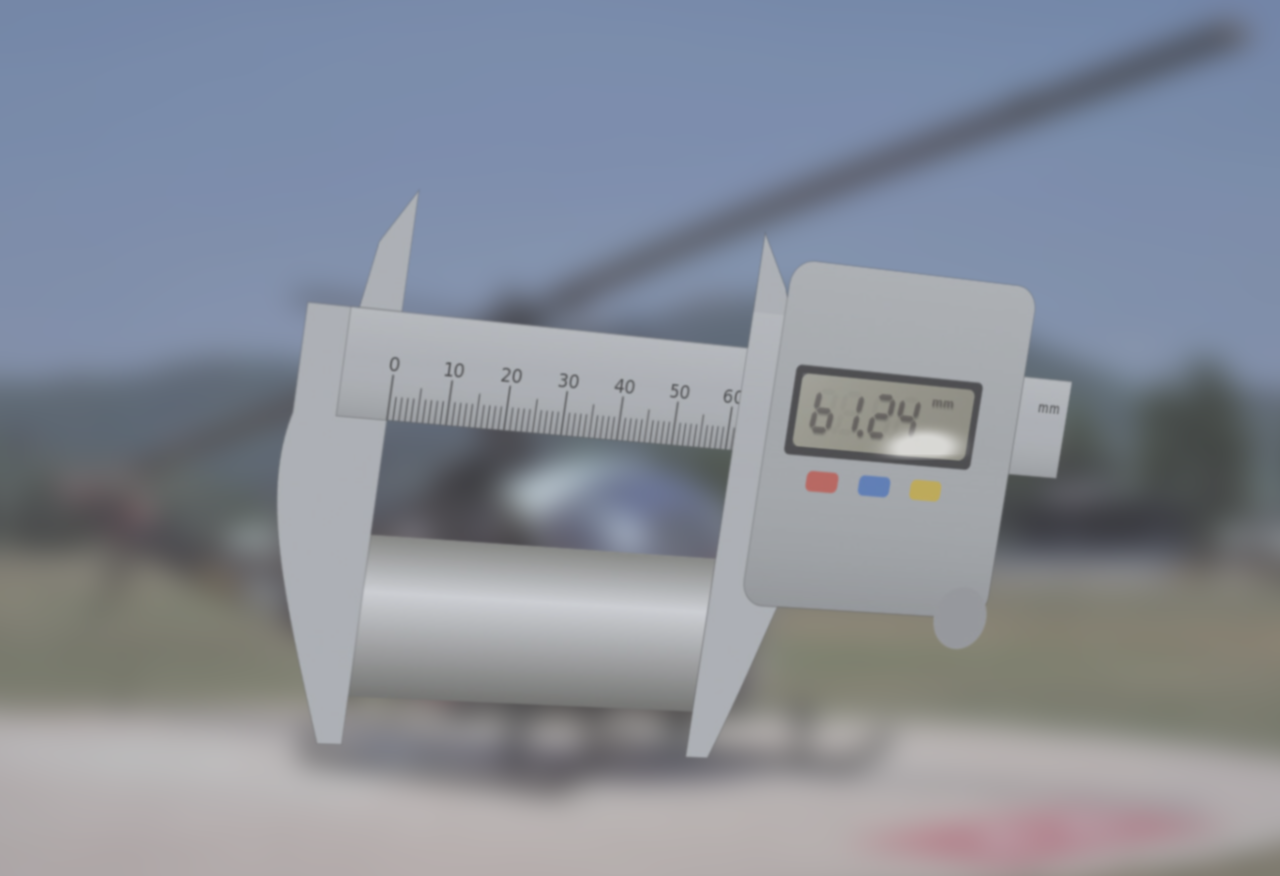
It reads 61.24 mm
